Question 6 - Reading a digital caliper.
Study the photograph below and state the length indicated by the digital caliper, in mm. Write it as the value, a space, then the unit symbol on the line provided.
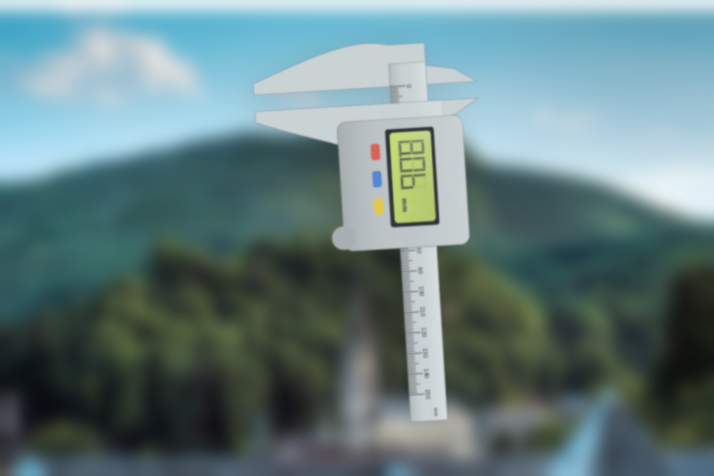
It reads 8.06 mm
